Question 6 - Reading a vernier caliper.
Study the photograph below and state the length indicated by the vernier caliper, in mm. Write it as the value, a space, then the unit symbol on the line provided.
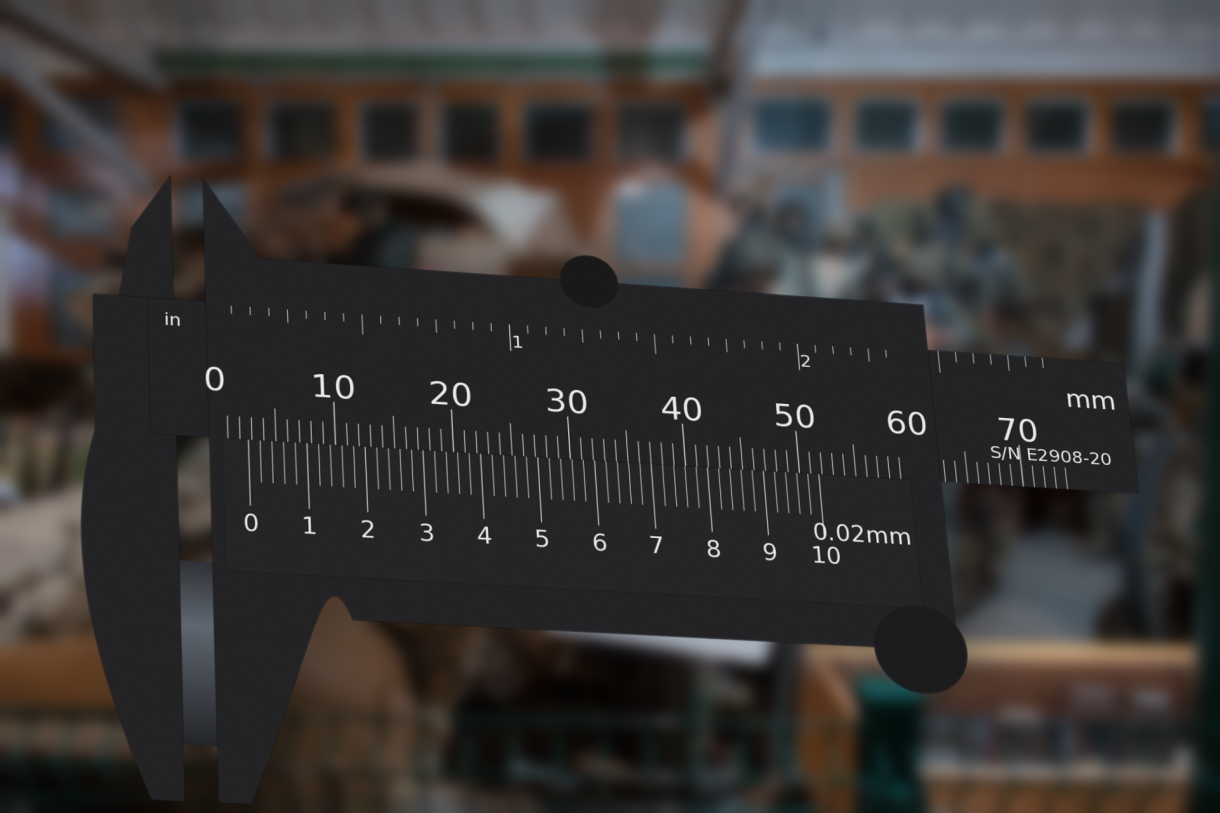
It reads 2.7 mm
